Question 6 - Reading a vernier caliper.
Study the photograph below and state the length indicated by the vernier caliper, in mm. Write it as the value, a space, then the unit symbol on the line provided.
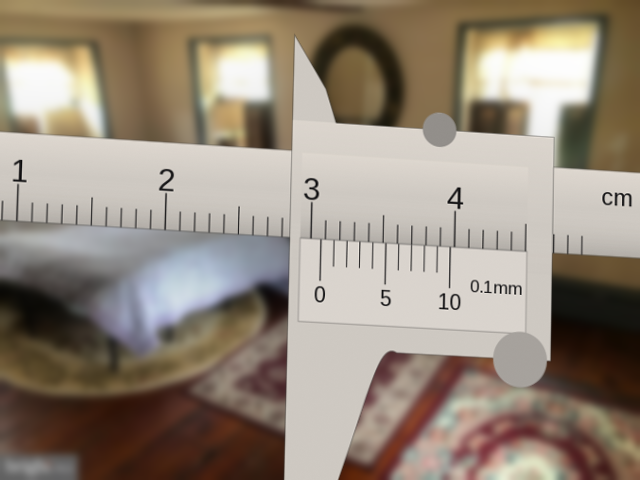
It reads 30.7 mm
